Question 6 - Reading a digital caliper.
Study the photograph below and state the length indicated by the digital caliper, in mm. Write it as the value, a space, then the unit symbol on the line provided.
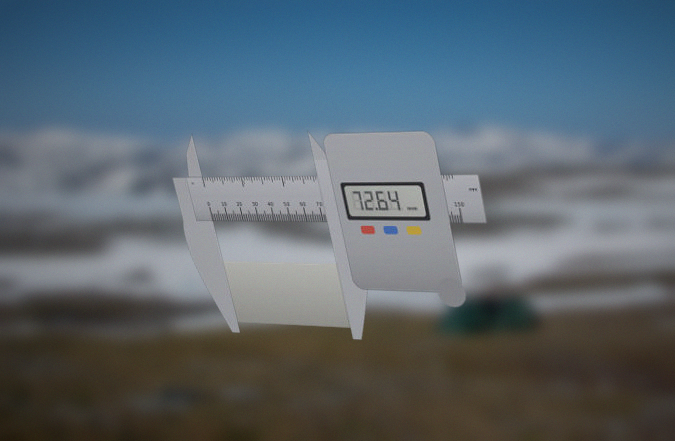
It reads 72.64 mm
